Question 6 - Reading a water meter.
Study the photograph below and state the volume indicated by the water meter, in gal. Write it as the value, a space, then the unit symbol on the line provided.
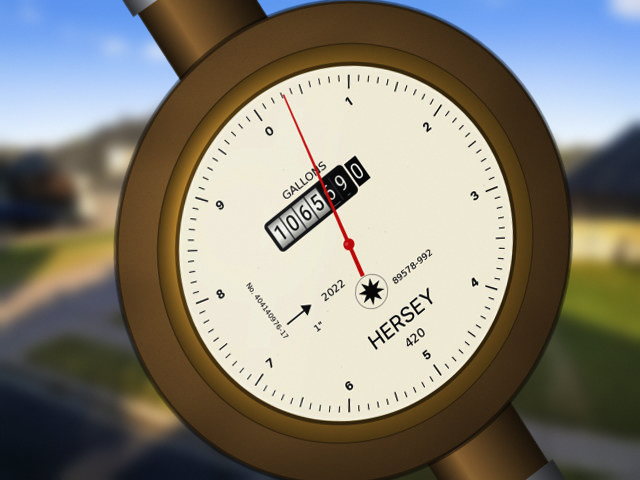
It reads 1065690.3 gal
